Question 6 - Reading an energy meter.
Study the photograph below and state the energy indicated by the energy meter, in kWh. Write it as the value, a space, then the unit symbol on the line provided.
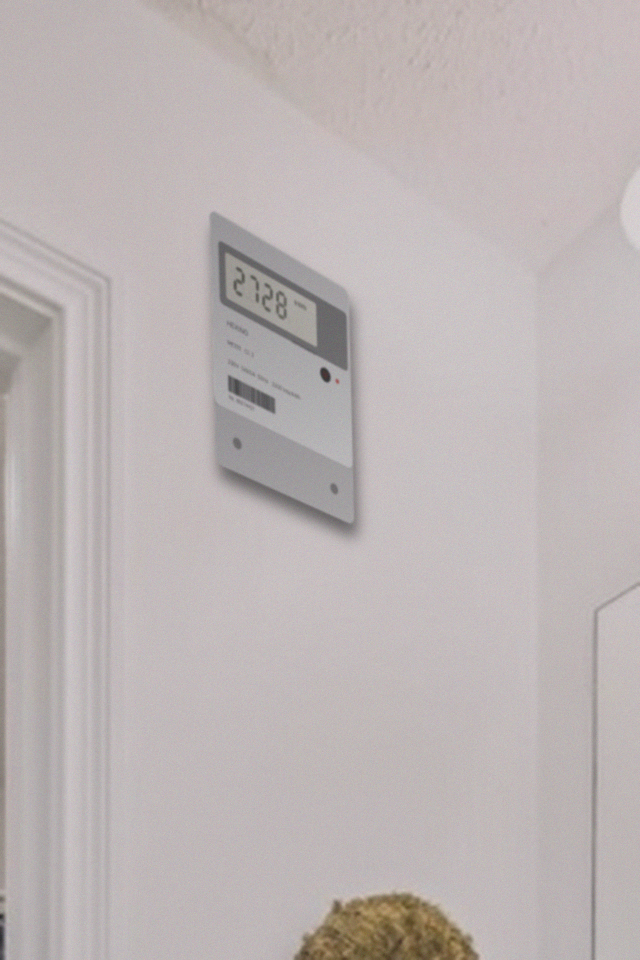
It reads 2728 kWh
